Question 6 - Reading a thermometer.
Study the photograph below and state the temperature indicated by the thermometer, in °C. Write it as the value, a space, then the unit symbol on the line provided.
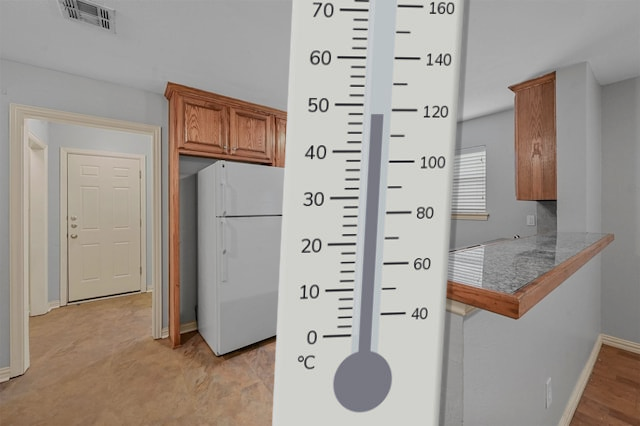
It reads 48 °C
